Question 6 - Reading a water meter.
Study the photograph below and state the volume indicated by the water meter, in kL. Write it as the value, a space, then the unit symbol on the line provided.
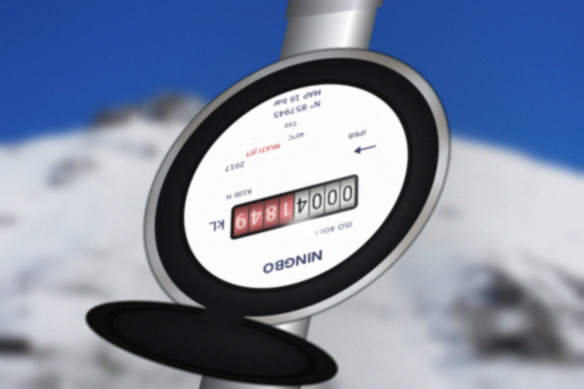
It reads 4.1849 kL
